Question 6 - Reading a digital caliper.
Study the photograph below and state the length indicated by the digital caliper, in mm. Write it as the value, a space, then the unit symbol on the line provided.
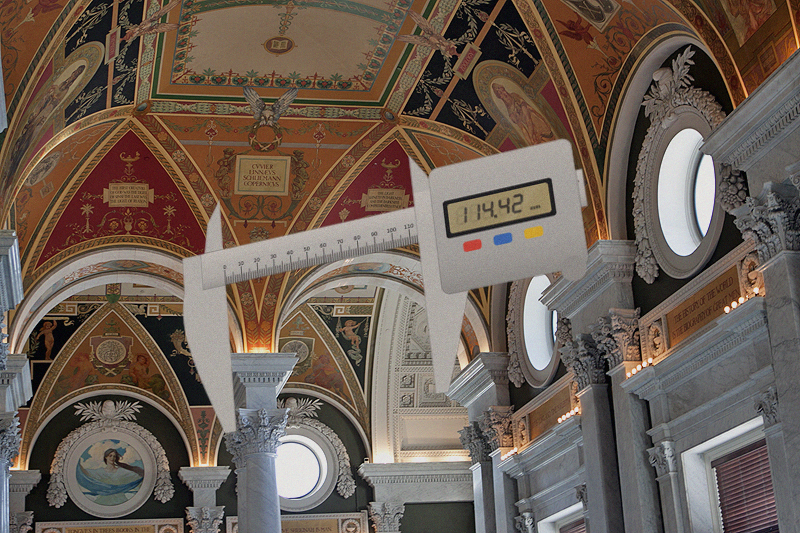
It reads 114.42 mm
